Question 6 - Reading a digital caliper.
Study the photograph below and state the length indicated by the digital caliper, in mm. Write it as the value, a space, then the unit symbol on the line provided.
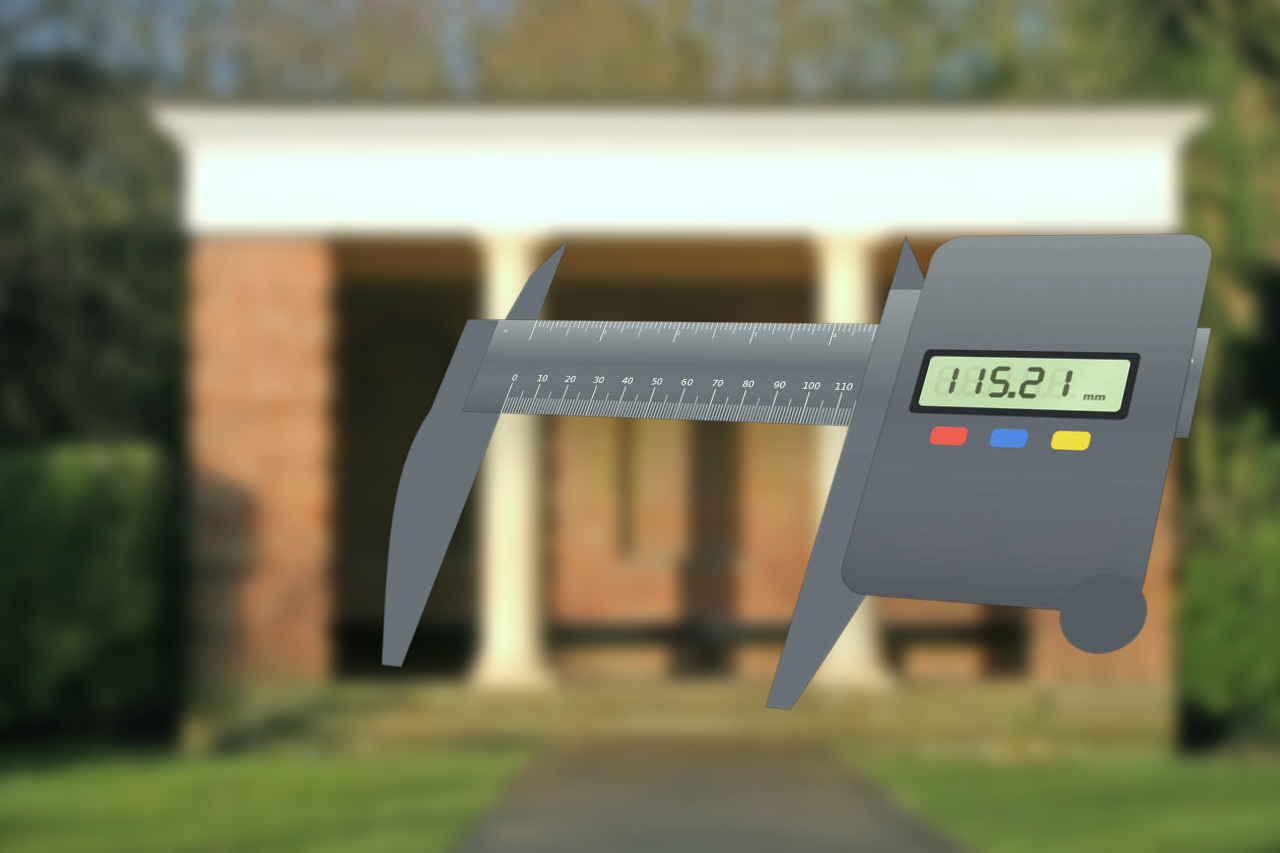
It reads 115.21 mm
